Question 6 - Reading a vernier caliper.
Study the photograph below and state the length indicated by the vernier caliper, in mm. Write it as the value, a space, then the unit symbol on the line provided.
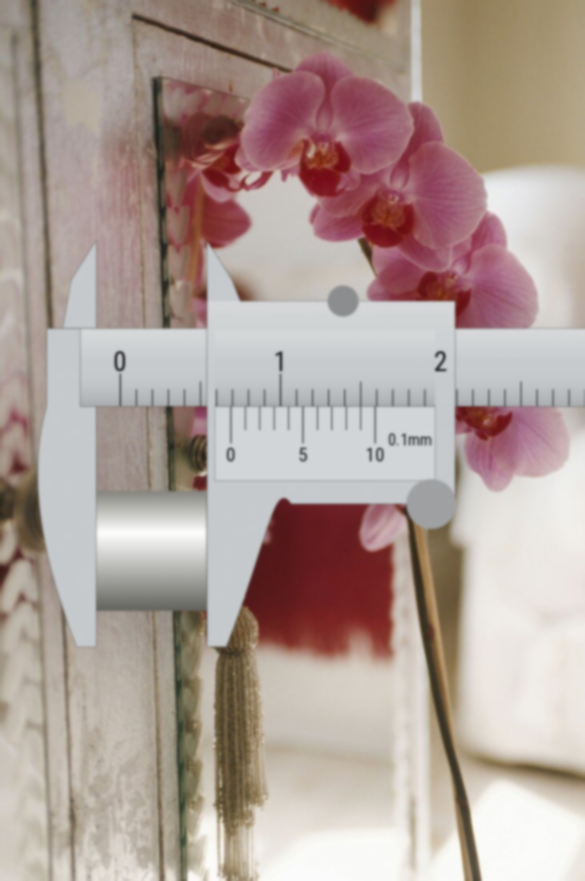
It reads 6.9 mm
